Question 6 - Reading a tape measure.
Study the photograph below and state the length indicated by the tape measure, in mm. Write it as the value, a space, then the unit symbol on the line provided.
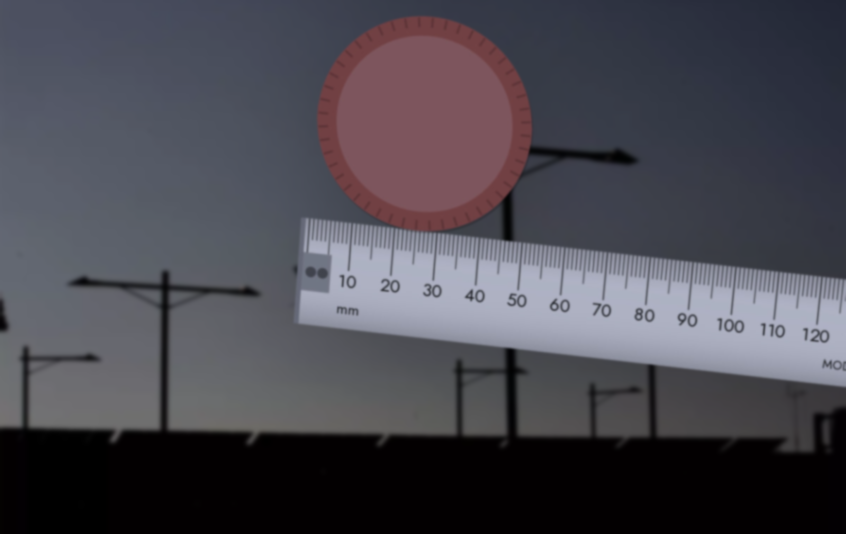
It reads 50 mm
